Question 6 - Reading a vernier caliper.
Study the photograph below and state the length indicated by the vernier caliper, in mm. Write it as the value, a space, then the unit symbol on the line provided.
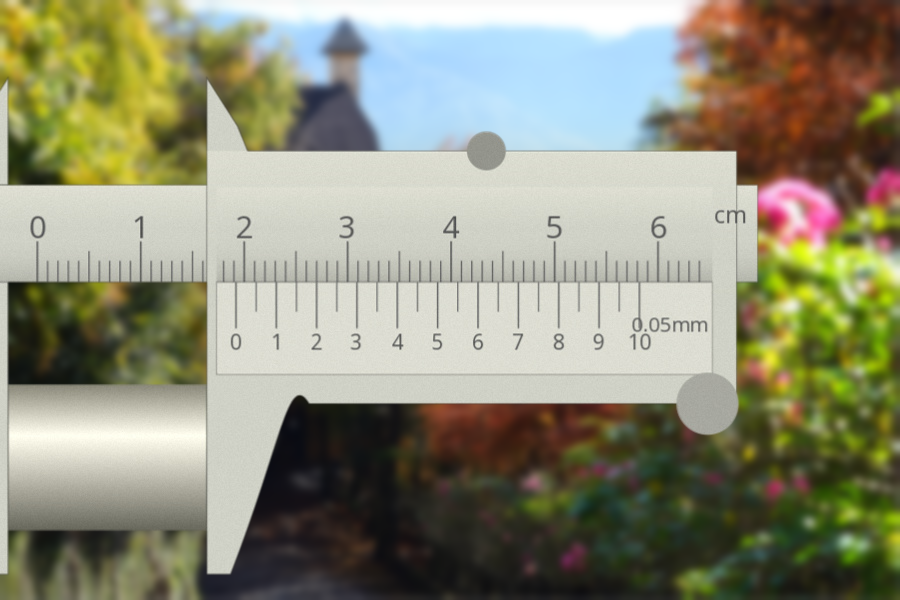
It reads 19.2 mm
